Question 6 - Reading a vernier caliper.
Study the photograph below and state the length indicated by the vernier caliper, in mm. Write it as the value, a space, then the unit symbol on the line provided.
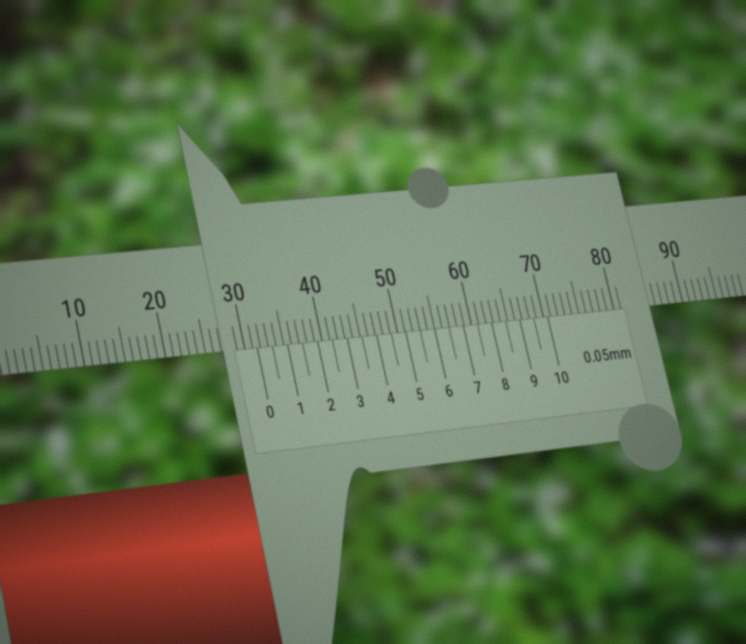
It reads 31.6 mm
